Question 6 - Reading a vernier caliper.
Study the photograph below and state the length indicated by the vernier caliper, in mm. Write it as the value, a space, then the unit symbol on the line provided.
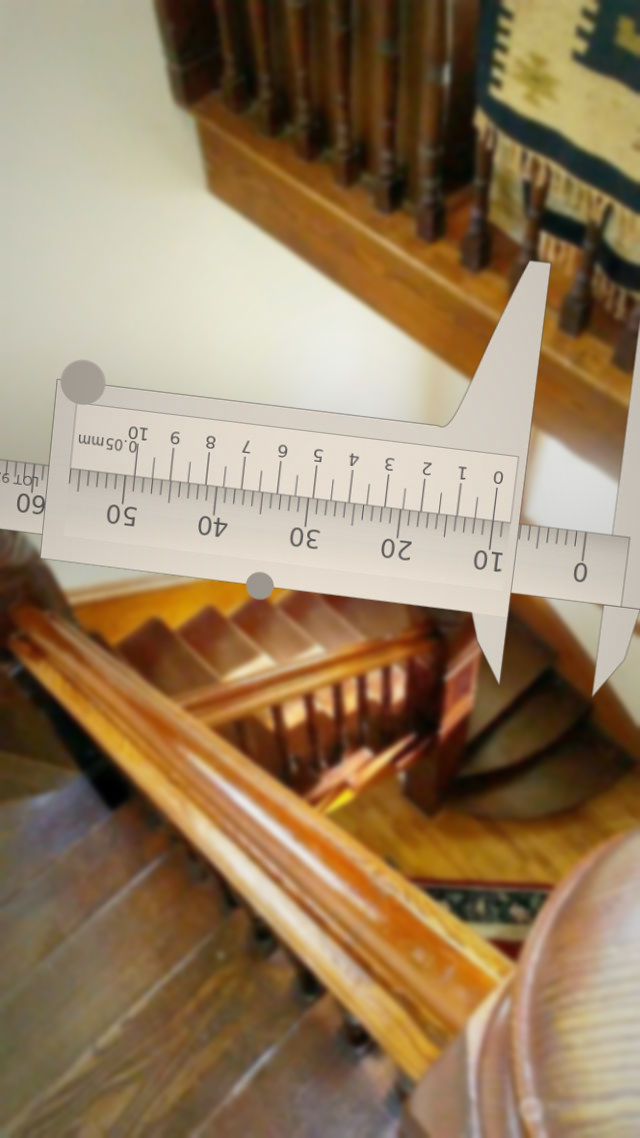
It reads 10.0 mm
